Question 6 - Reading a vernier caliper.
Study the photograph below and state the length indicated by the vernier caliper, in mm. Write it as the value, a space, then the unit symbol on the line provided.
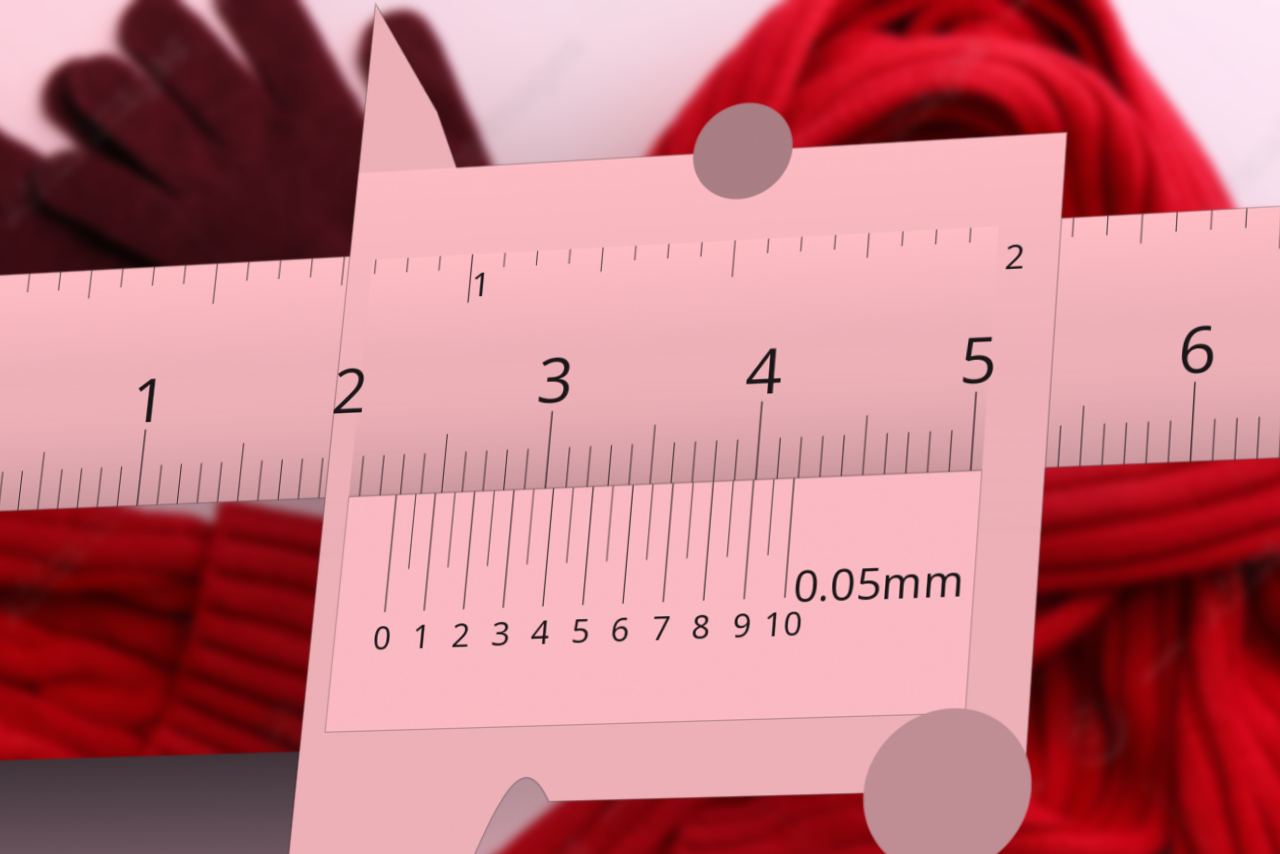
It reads 22.8 mm
